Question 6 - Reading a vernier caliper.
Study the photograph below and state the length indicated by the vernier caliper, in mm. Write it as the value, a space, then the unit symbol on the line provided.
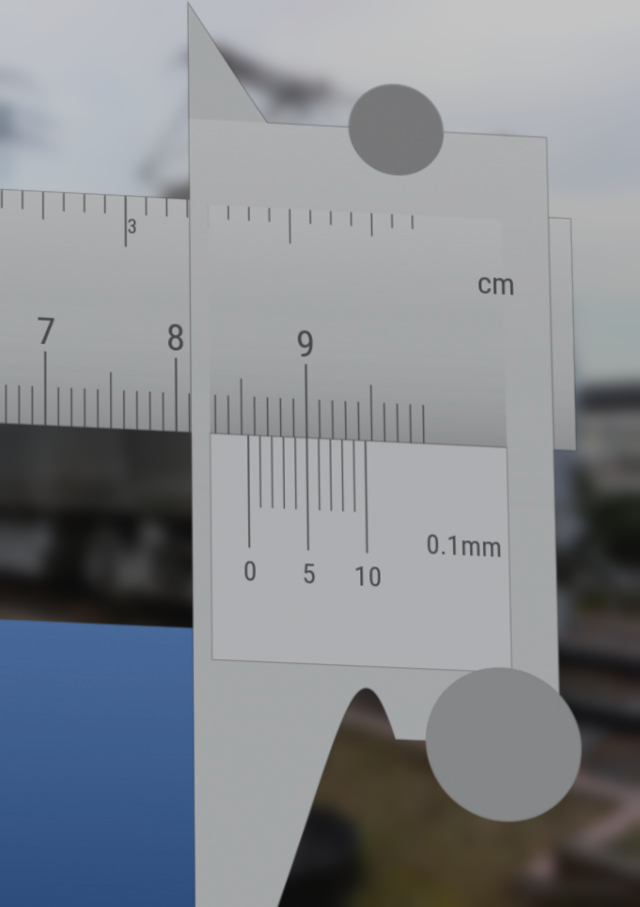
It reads 85.5 mm
